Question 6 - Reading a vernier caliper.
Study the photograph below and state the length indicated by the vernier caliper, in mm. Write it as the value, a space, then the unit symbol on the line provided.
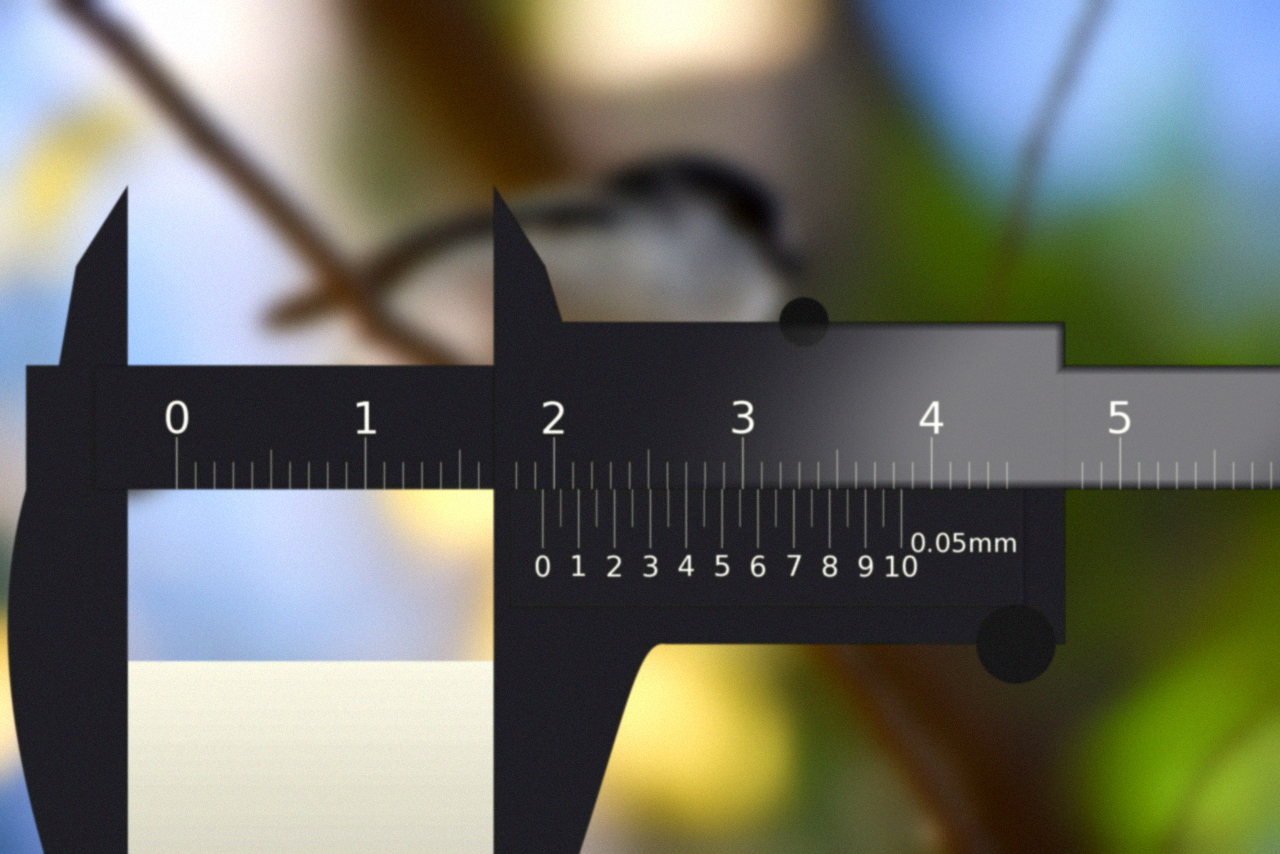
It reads 19.4 mm
